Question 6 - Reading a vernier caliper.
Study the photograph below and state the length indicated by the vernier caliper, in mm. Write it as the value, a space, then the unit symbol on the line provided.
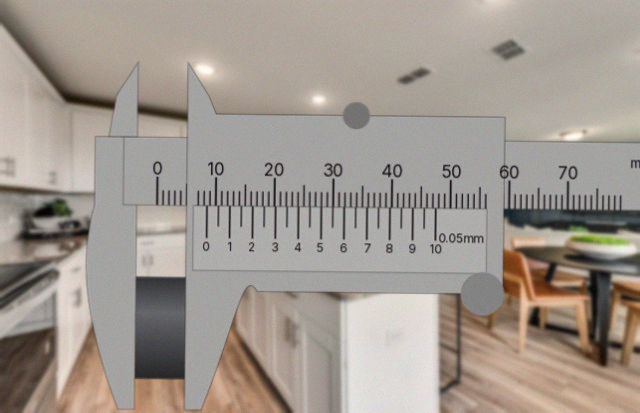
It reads 8.5 mm
